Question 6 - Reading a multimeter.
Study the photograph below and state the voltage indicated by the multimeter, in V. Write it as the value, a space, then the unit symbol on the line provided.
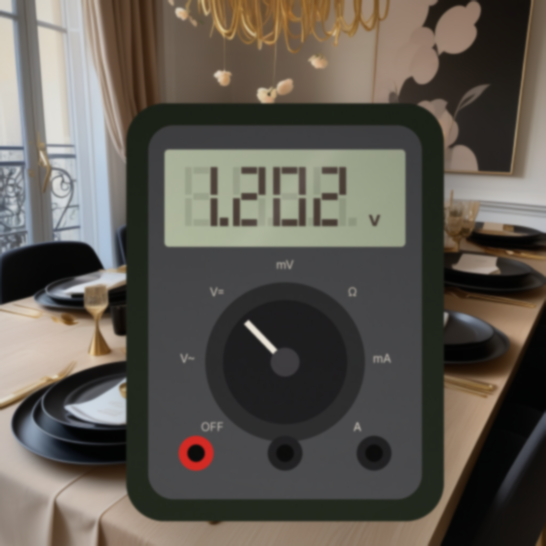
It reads 1.202 V
